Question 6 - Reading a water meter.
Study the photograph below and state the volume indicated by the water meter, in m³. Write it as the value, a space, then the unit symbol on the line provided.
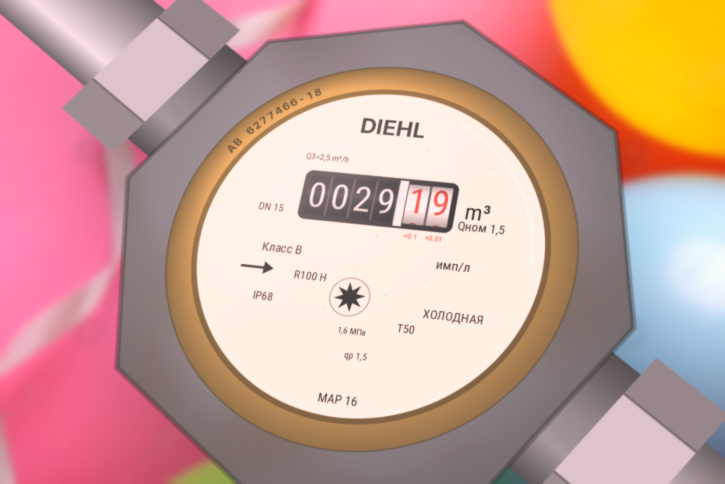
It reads 29.19 m³
